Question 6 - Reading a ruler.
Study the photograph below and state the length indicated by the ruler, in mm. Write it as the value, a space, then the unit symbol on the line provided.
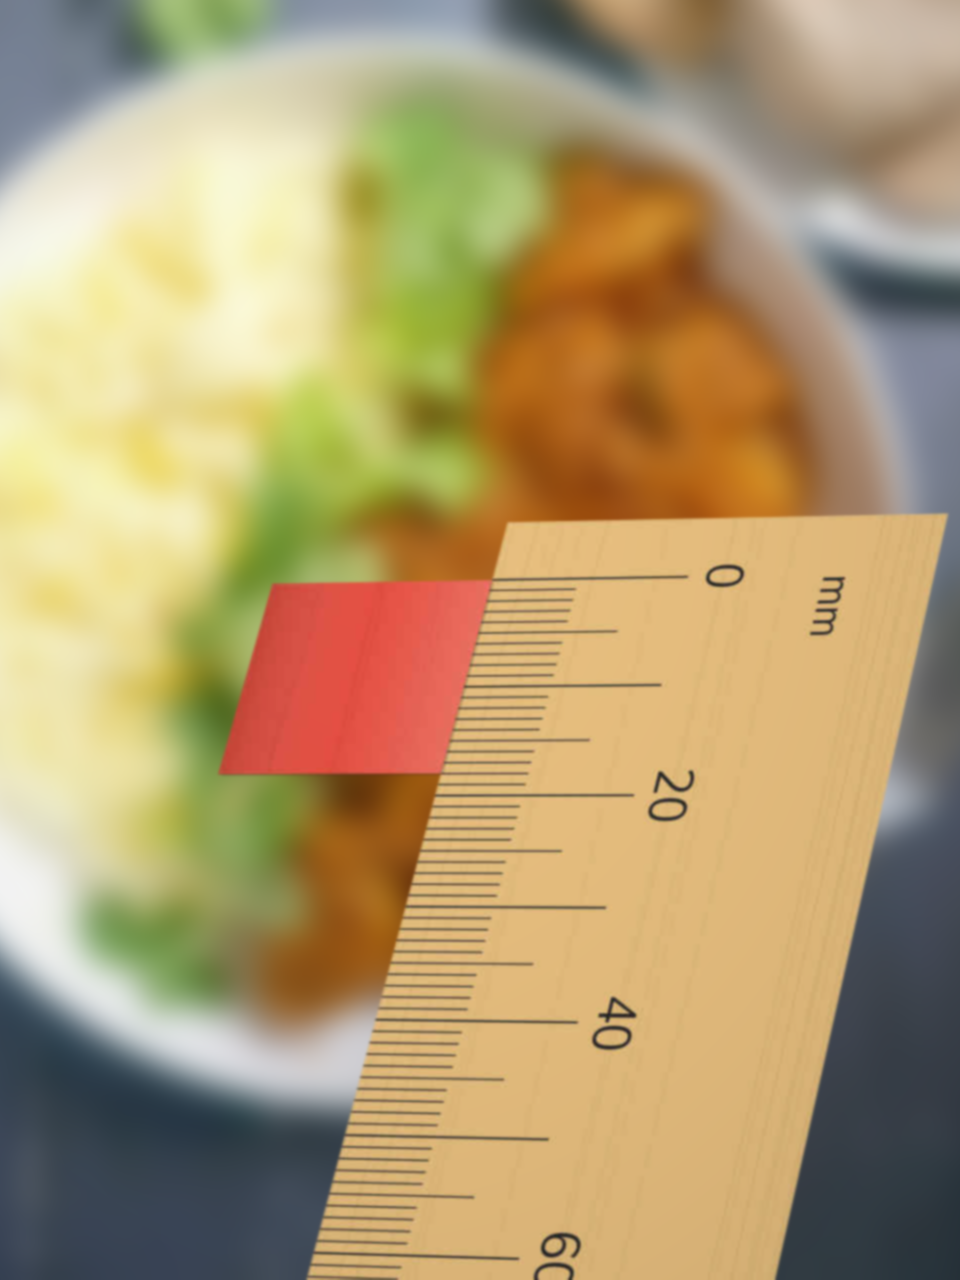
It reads 18 mm
